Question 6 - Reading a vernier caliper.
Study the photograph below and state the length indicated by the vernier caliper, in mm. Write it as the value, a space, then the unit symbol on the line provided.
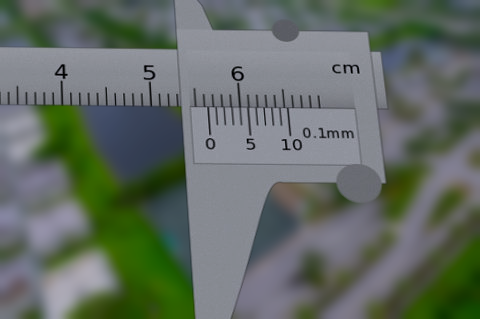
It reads 56.4 mm
